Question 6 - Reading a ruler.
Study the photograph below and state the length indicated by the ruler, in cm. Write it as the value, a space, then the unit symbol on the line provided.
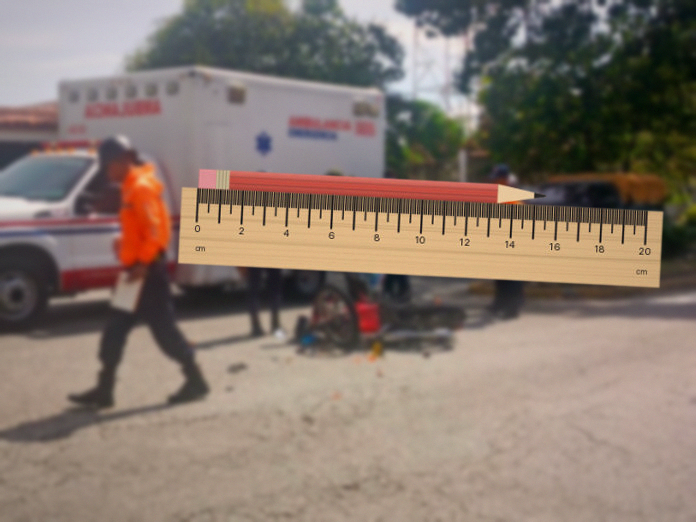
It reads 15.5 cm
